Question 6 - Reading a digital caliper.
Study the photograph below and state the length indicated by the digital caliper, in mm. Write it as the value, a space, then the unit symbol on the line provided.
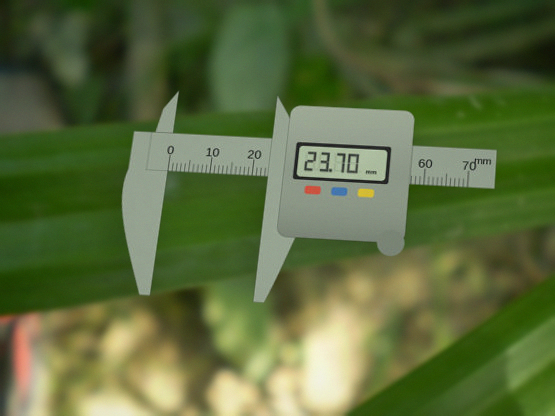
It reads 23.70 mm
